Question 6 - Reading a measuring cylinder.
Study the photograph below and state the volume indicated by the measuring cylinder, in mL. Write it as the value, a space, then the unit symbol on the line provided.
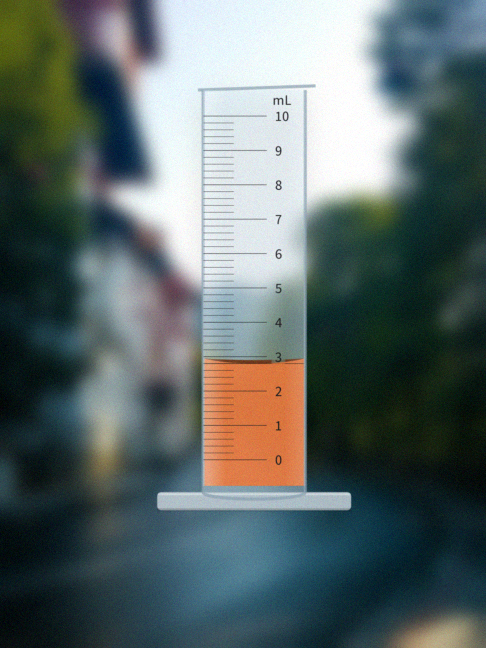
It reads 2.8 mL
